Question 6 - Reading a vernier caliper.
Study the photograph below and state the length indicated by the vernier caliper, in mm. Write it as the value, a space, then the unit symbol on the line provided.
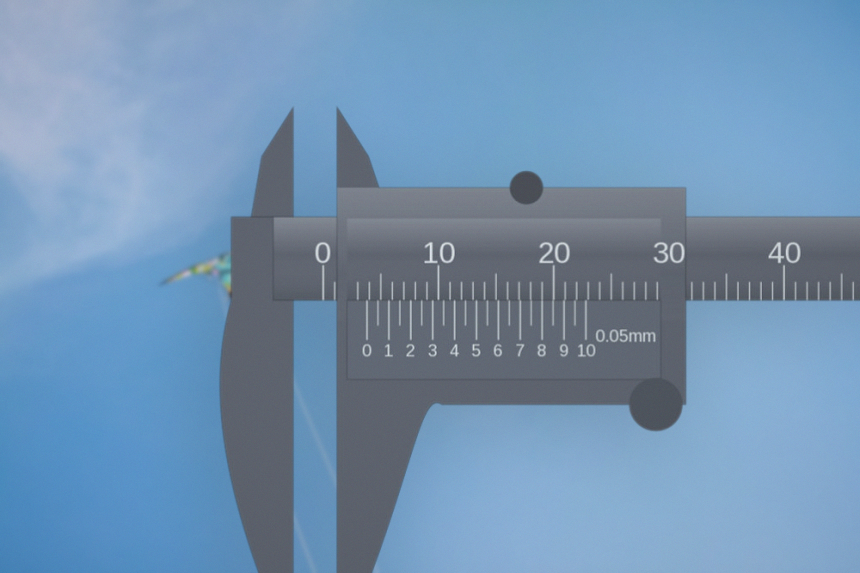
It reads 3.8 mm
